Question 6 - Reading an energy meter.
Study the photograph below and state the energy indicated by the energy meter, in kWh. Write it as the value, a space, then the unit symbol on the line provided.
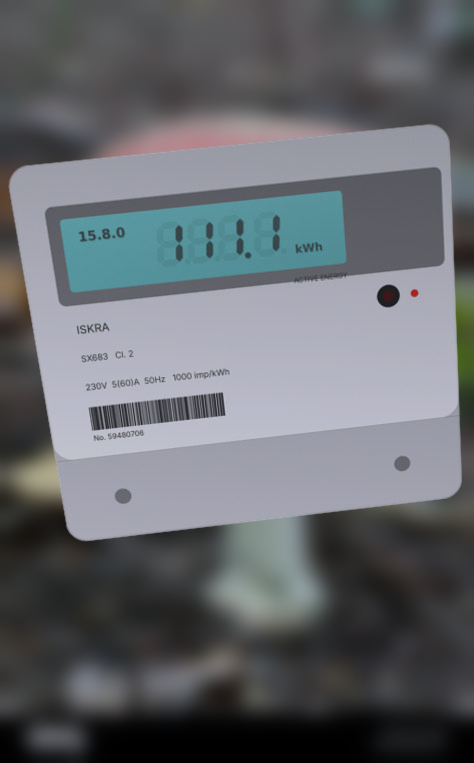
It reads 111.1 kWh
